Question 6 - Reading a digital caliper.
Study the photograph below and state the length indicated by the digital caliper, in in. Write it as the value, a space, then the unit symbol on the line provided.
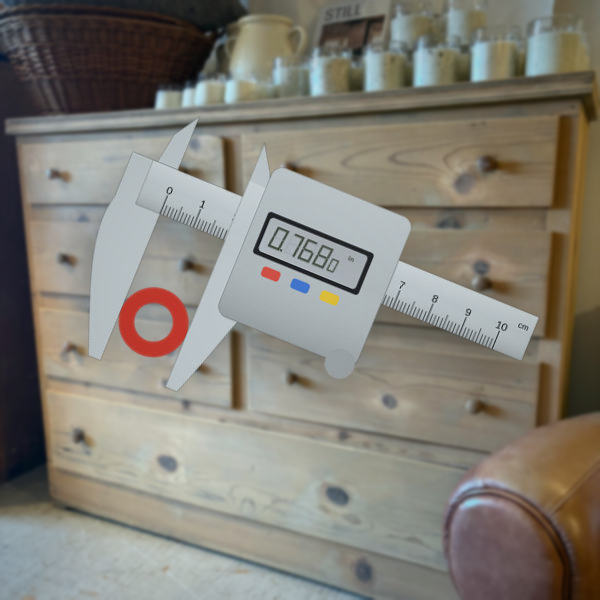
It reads 0.7680 in
